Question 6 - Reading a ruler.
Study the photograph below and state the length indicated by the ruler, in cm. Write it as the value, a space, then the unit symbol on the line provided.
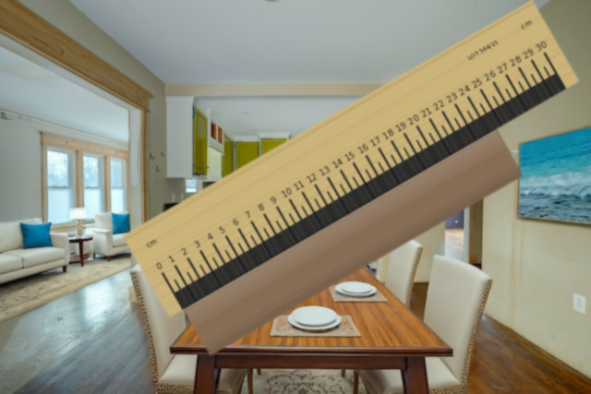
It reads 24.5 cm
